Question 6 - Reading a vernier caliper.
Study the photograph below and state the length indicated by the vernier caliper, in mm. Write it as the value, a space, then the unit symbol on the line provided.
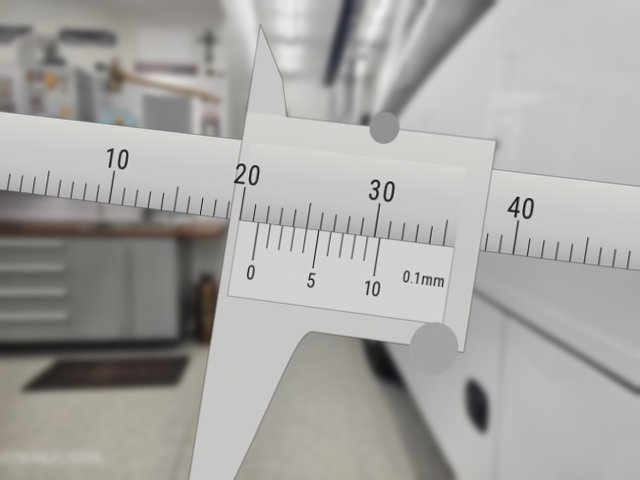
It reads 21.4 mm
